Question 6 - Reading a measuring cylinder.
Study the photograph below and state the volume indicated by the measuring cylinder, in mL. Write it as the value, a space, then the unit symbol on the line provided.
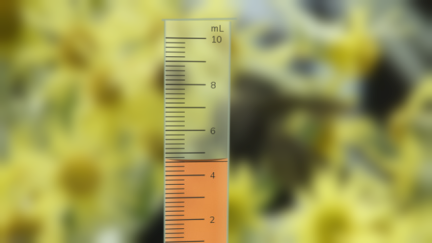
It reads 4.6 mL
